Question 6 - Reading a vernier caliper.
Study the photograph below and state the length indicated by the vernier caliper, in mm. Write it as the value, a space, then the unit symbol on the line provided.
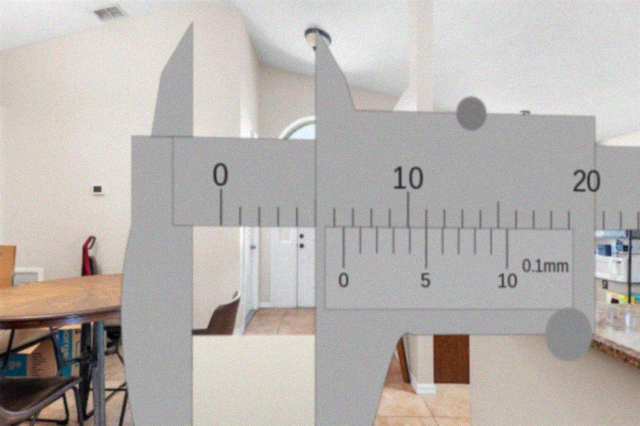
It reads 6.5 mm
